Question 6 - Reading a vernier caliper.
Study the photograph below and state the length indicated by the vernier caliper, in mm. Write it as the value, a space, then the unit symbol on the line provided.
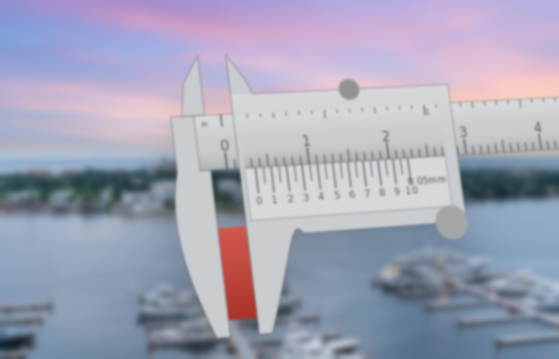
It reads 3.4 mm
